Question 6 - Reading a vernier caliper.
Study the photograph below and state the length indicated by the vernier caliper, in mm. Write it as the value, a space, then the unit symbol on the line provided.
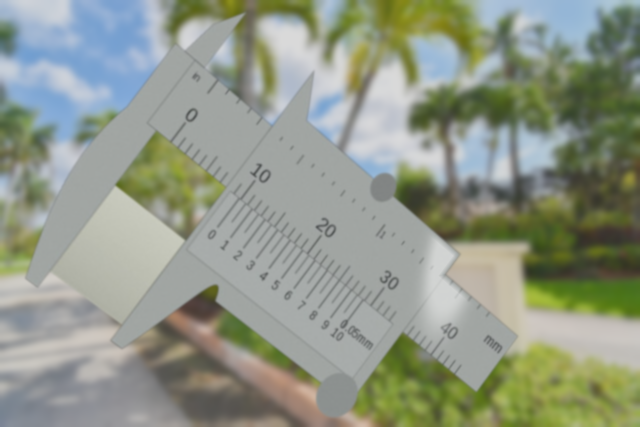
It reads 9.8 mm
